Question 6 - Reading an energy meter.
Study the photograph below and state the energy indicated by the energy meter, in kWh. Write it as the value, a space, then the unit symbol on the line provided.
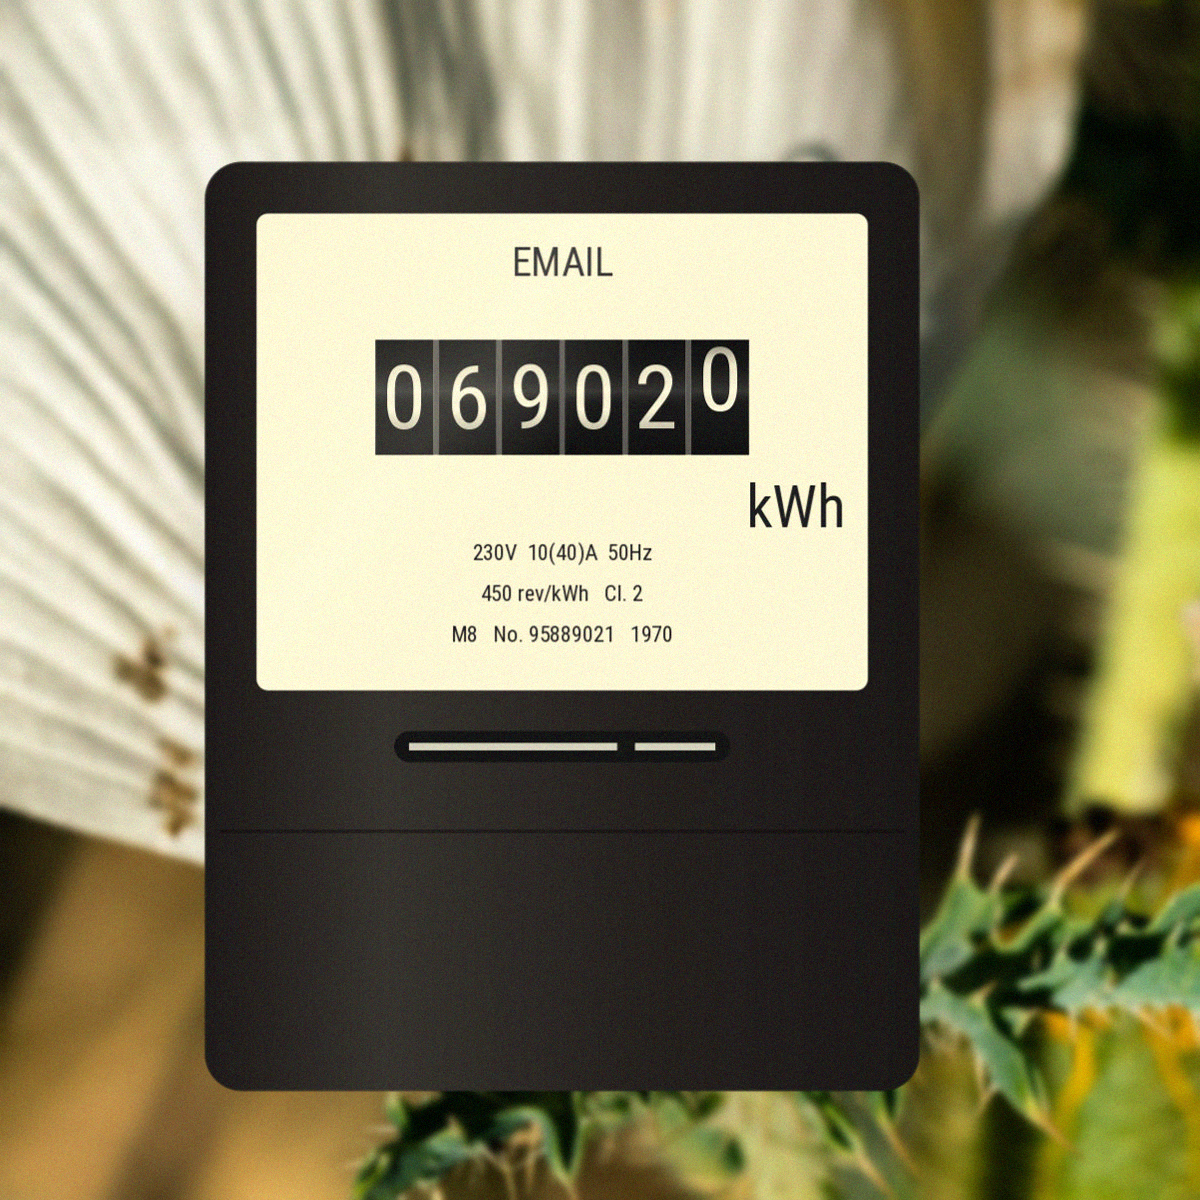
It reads 69020 kWh
